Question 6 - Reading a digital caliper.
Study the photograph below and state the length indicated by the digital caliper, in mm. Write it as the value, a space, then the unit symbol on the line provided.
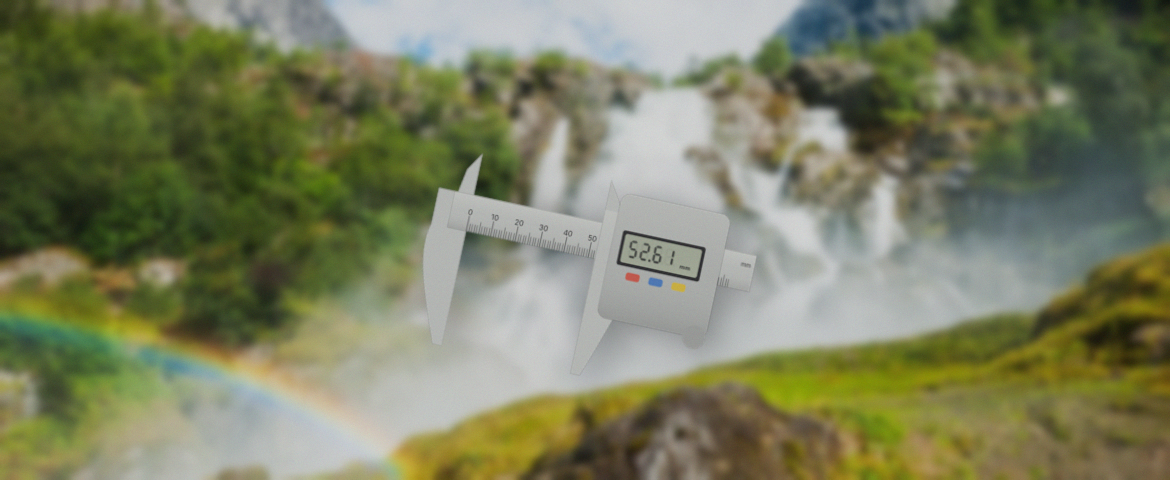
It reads 52.61 mm
